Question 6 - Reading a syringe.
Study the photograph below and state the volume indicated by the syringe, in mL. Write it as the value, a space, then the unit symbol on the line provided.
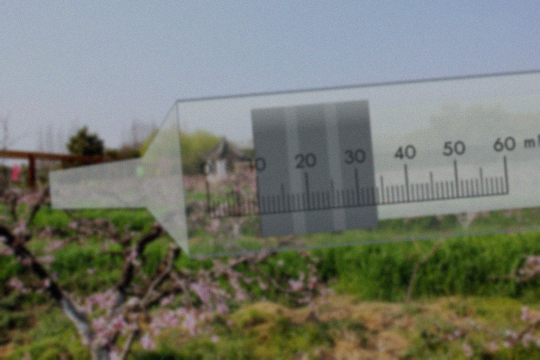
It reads 10 mL
